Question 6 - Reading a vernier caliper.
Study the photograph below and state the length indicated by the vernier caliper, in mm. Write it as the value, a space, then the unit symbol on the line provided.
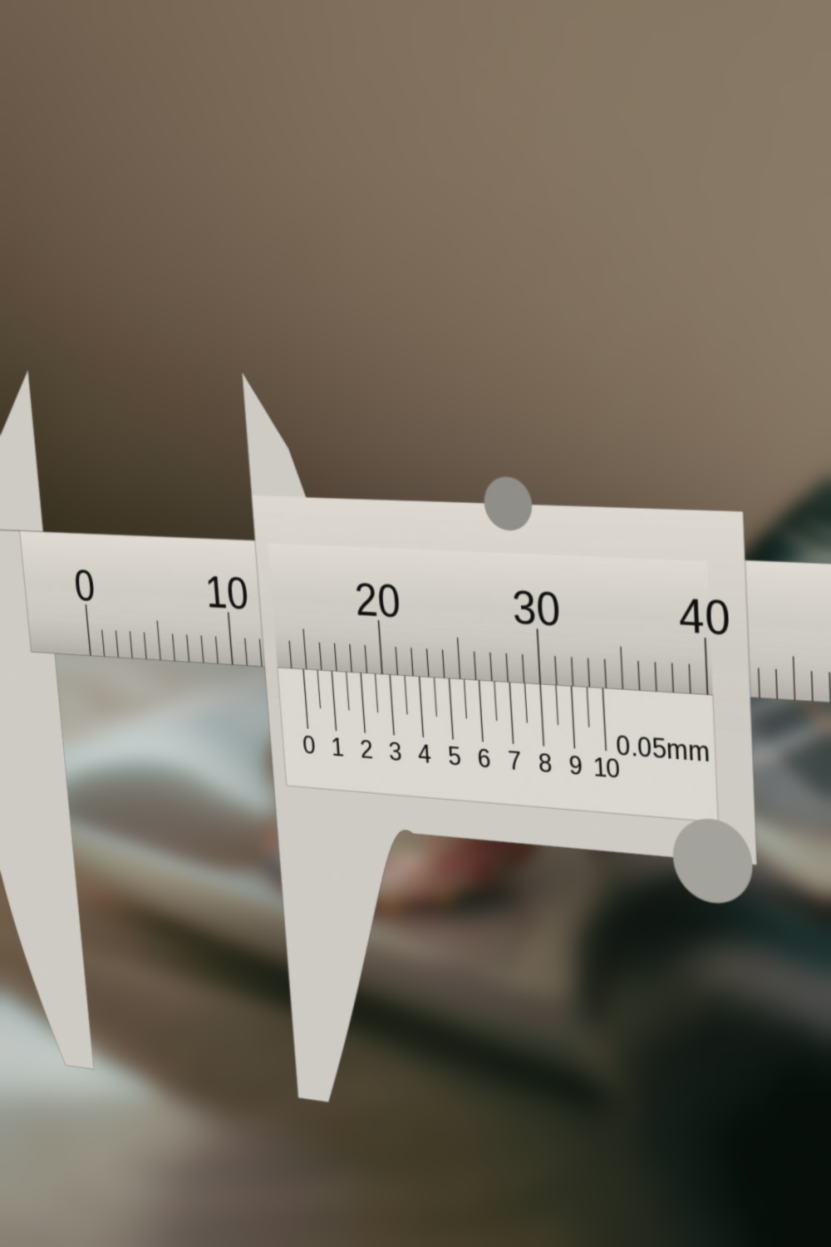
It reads 14.8 mm
